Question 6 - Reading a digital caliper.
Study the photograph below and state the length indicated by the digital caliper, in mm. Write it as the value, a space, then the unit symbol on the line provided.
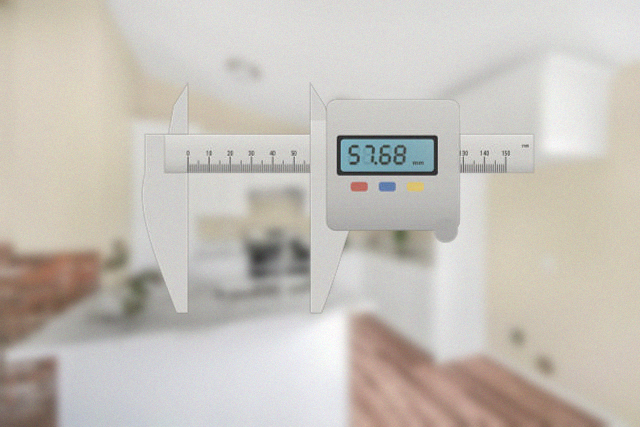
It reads 57.68 mm
